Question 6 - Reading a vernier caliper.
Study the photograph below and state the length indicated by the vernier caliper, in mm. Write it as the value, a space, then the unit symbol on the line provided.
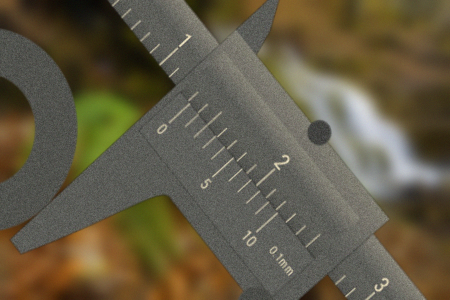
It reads 13.2 mm
